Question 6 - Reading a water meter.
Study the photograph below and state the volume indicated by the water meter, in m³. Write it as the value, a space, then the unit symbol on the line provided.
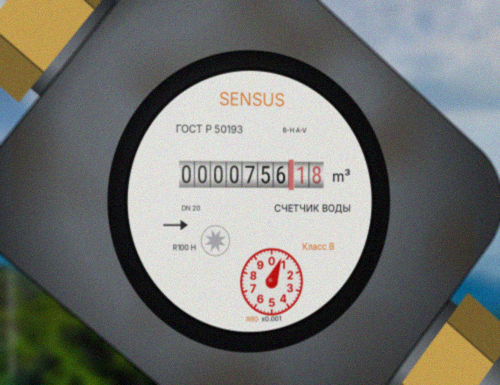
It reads 756.180 m³
